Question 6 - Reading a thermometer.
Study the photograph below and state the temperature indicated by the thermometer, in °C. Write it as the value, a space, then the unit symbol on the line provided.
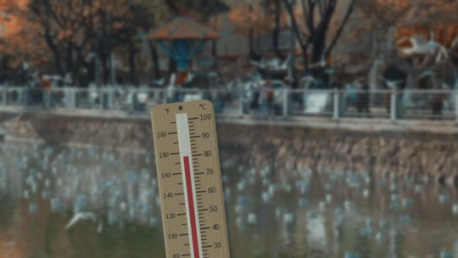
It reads 80 °C
